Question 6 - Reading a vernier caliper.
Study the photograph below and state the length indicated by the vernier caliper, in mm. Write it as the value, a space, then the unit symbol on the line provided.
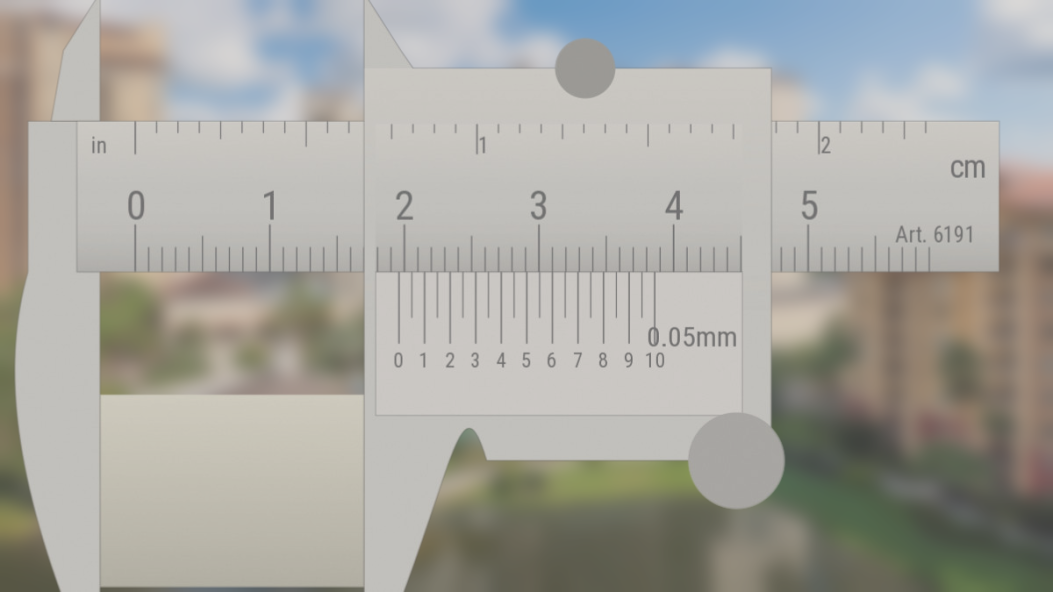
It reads 19.6 mm
